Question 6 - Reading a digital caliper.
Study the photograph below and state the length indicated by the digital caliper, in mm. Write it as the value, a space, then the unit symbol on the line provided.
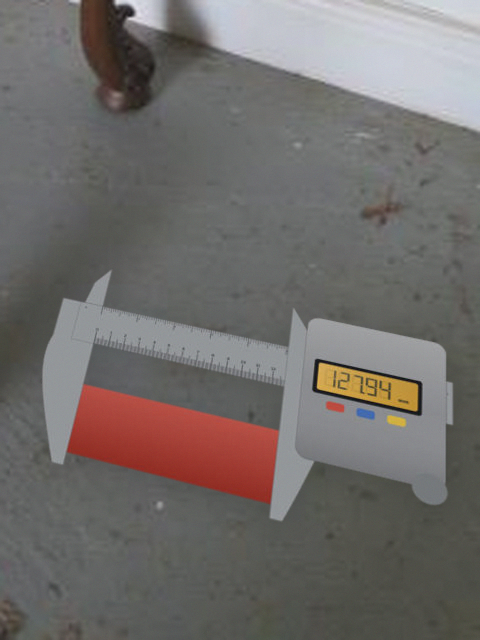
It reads 127.94 mm
